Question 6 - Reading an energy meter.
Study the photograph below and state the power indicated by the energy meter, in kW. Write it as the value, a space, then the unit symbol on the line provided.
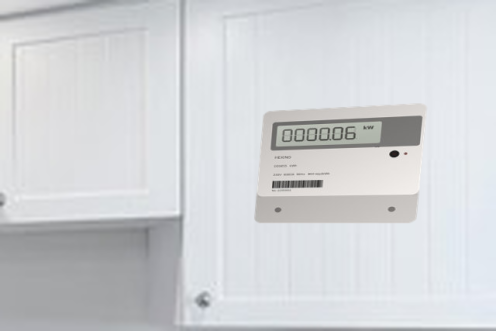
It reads 0.06 kW
